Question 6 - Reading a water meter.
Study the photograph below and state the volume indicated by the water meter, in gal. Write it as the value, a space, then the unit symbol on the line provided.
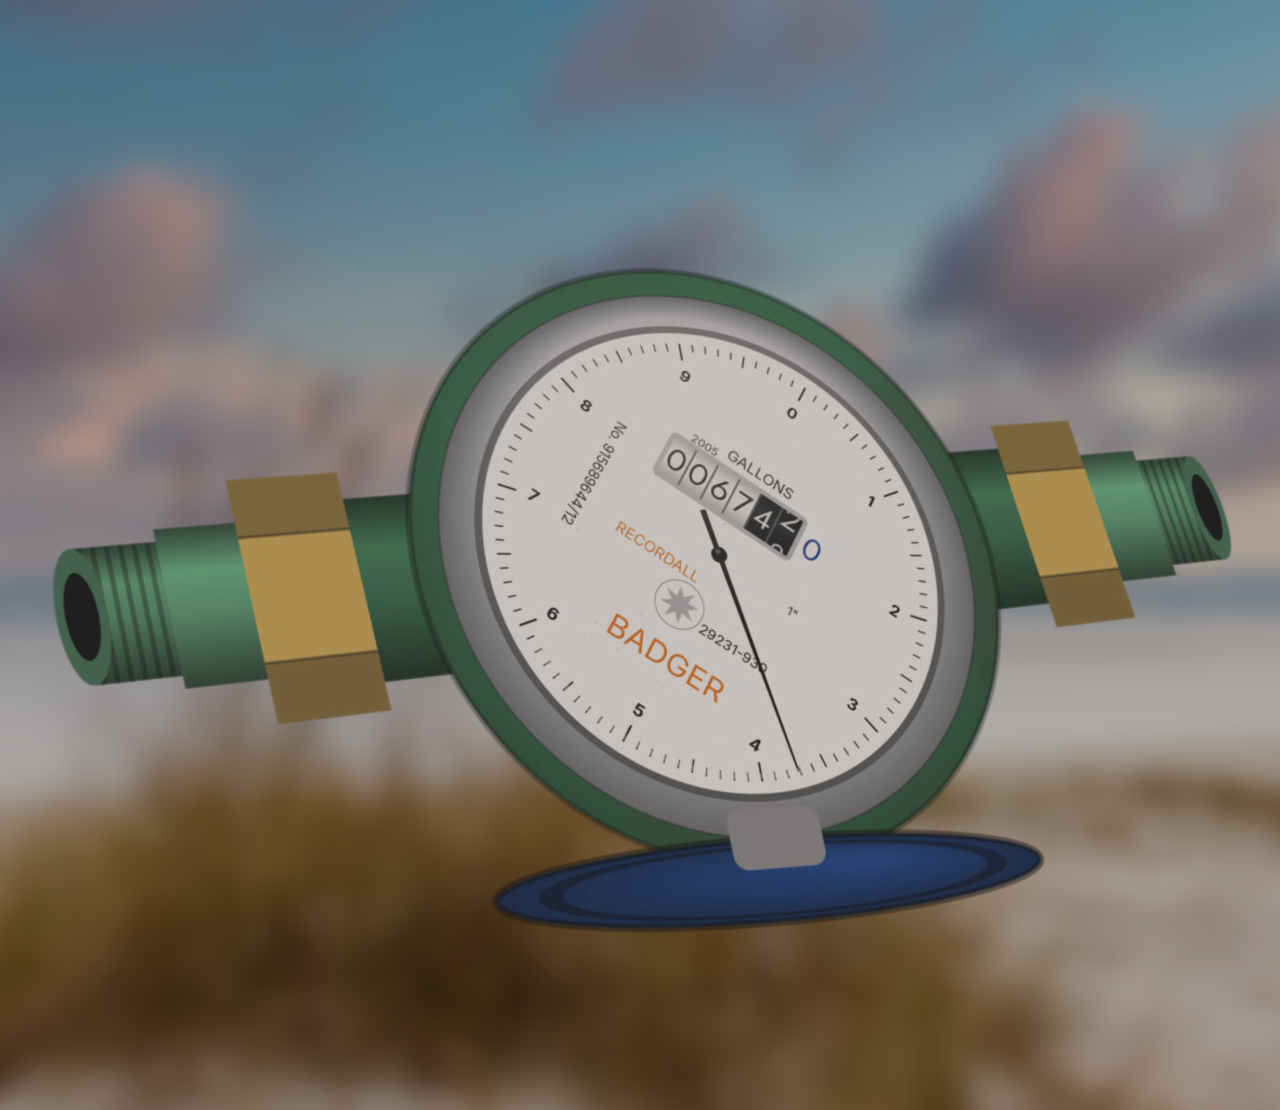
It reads 67423.7 gal
